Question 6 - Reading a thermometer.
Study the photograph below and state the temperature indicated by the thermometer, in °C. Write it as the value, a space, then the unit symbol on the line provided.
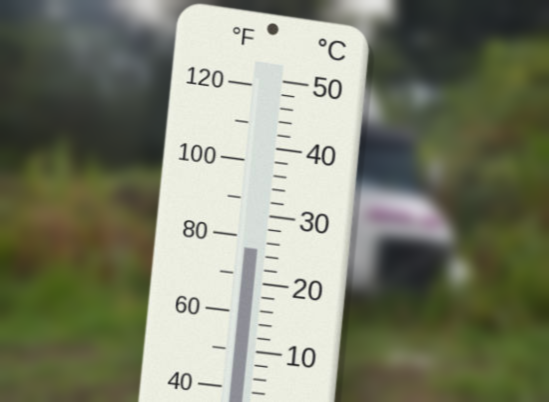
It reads 25 °C
